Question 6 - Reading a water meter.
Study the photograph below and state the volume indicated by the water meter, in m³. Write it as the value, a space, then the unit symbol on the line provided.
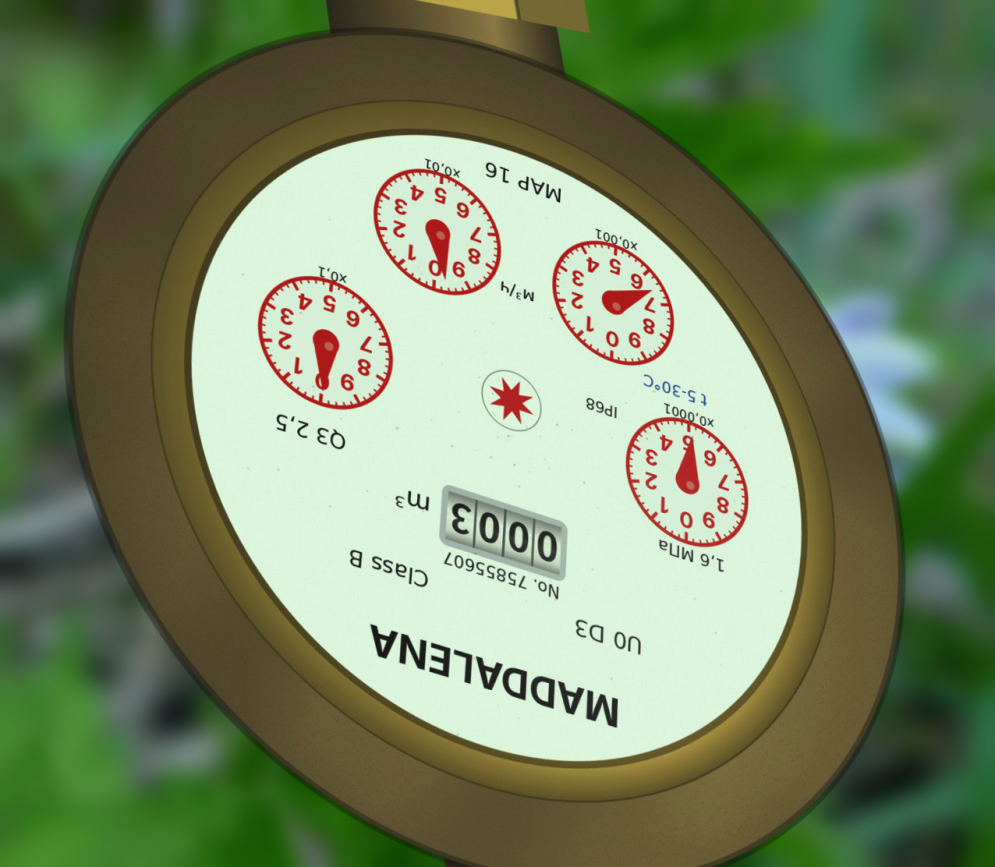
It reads 2.9965 m³
